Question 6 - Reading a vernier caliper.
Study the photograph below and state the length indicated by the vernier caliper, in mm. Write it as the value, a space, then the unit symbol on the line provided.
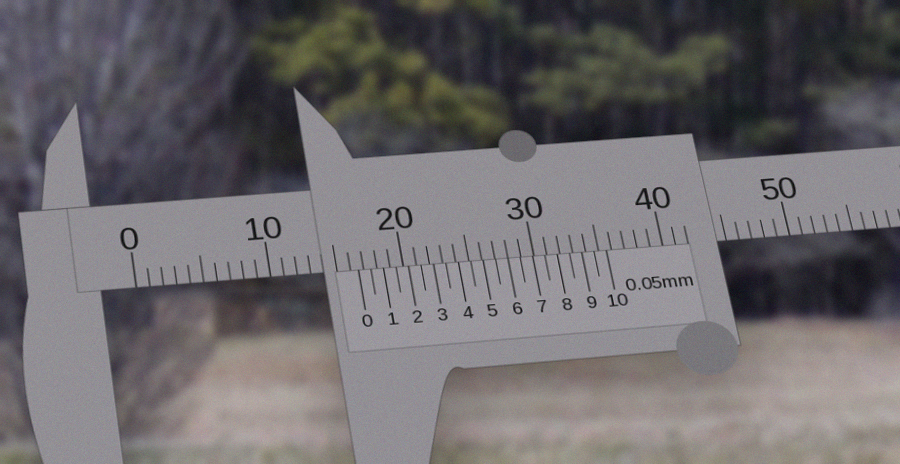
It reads 16.6 mm
